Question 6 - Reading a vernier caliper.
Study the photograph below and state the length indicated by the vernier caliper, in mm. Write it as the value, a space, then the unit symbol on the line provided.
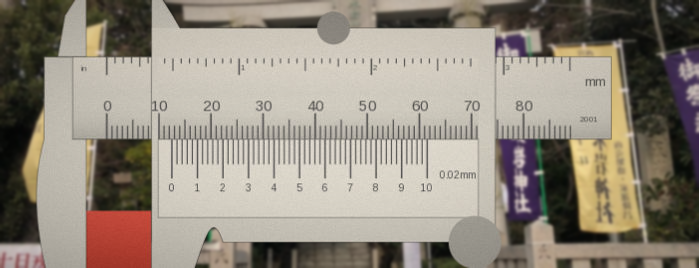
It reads 12.5 mm
